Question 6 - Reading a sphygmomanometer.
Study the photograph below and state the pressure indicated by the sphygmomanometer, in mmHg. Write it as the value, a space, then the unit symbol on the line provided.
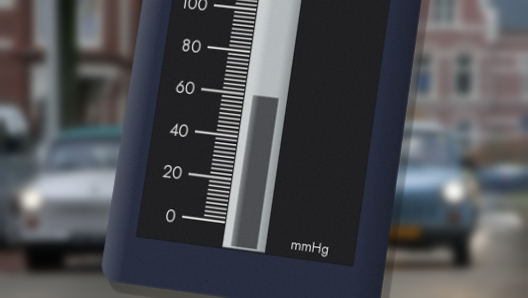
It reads 60 mmHg
